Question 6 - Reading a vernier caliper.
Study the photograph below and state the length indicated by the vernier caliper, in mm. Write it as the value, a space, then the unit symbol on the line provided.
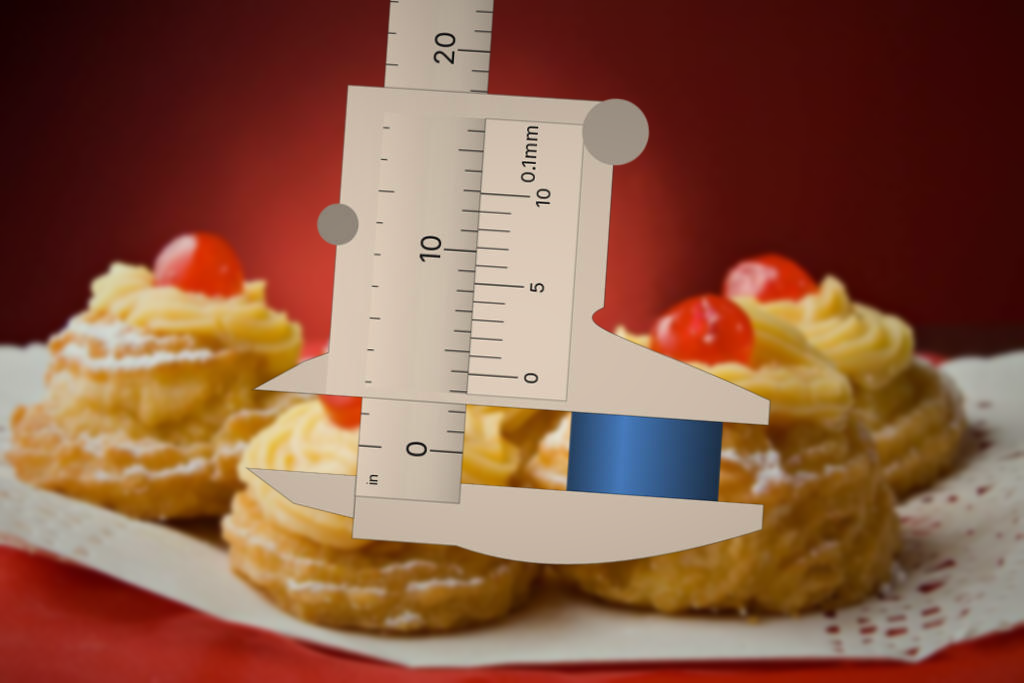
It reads 3.9 mm
